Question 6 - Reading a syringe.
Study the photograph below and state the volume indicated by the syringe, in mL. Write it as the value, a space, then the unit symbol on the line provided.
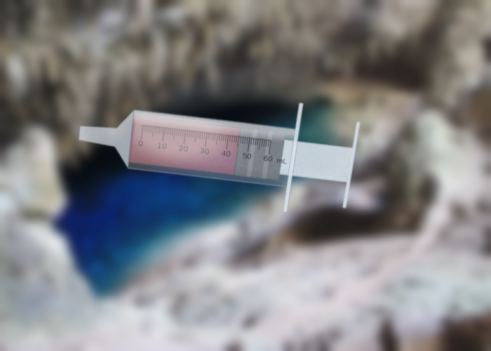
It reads 45 mL
